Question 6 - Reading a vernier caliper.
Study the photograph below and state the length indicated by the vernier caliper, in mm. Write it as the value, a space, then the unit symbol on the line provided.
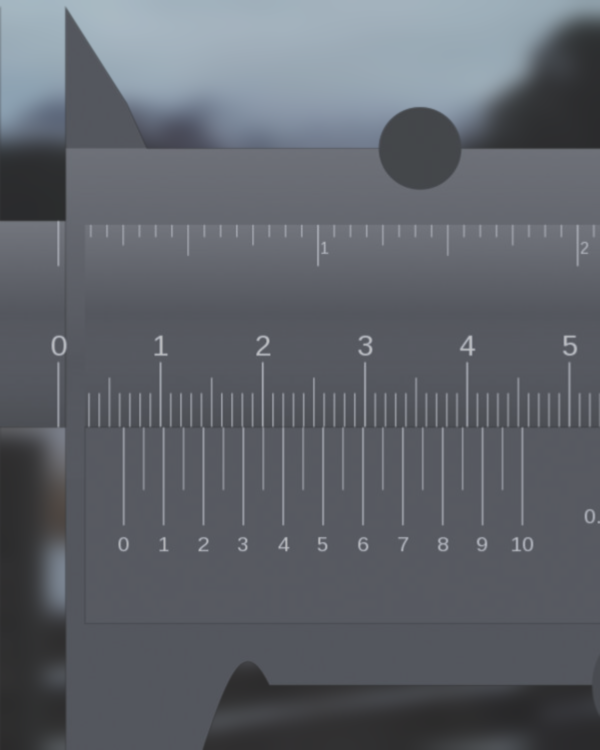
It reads 6.4 mm
